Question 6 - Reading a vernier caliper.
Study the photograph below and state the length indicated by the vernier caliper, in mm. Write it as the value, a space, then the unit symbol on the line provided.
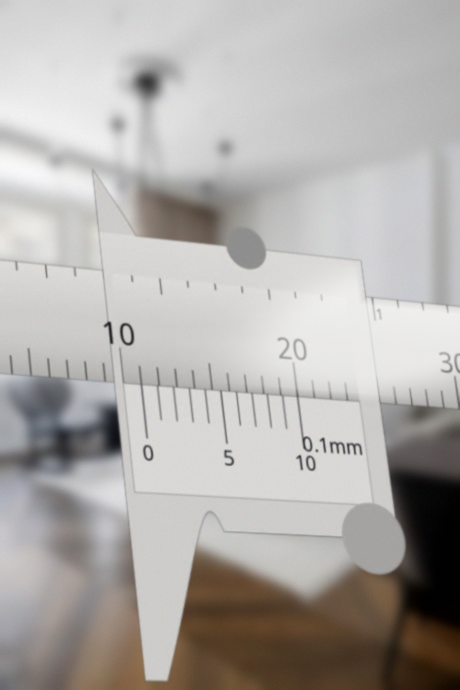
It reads 11.0 mm
